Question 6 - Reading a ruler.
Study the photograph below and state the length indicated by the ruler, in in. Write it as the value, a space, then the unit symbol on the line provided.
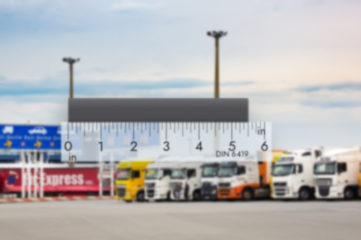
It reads 5.5 in
